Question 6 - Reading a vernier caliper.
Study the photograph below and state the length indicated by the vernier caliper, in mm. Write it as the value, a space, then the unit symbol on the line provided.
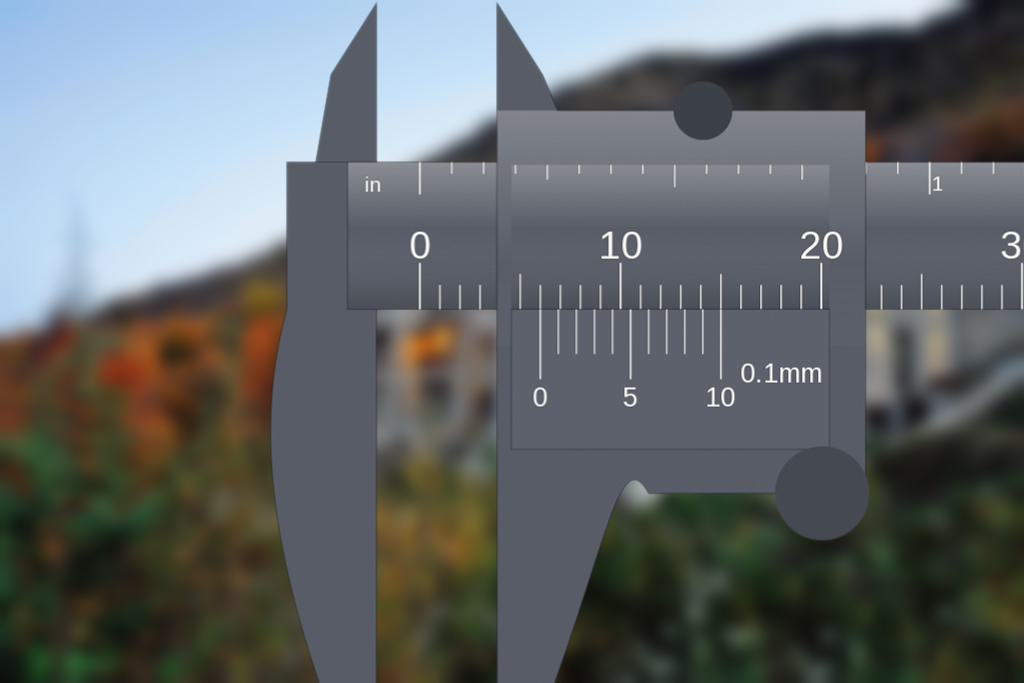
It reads 6.0 mm
